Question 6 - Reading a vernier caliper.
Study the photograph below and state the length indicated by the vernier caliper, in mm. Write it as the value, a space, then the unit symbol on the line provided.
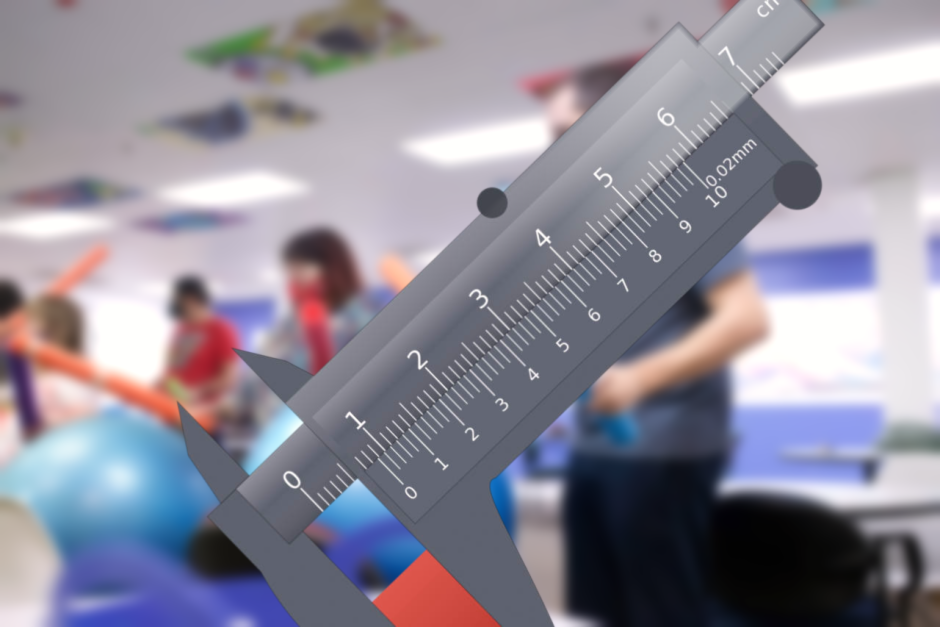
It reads 8.8 mm
